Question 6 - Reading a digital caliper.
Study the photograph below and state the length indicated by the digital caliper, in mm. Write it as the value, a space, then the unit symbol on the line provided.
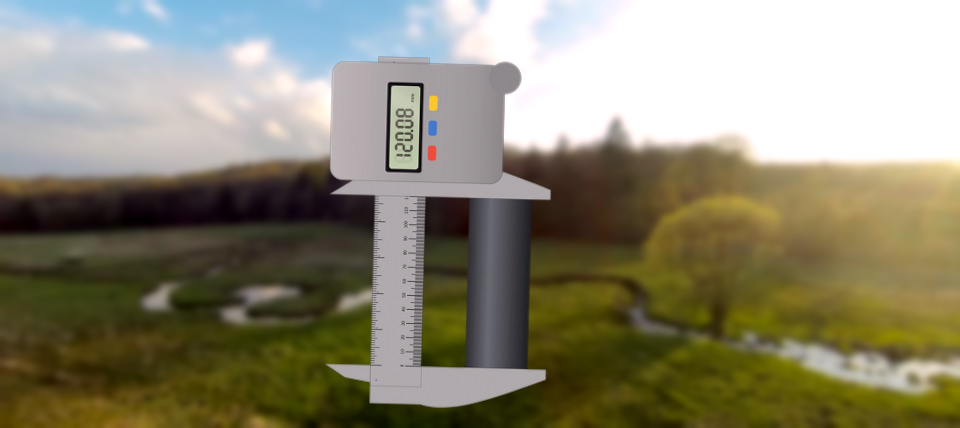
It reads 120.08 mm
